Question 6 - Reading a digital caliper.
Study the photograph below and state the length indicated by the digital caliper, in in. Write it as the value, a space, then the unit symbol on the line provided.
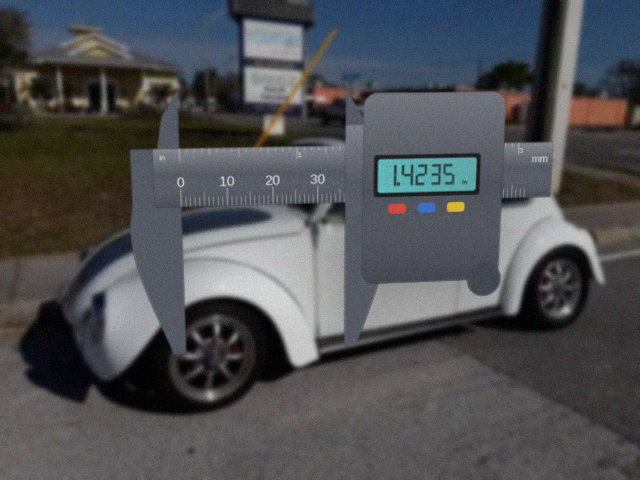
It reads 1.4235 in
